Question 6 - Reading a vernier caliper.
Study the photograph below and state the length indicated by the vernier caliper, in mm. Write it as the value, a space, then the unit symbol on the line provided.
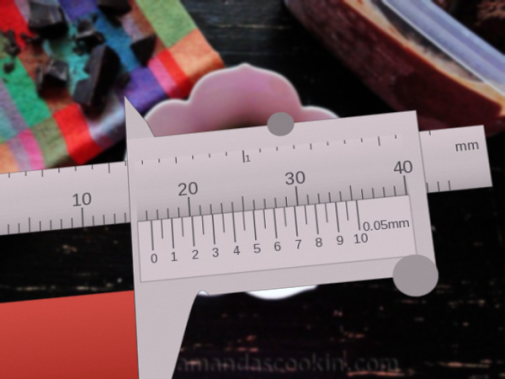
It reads 16.4 mm
